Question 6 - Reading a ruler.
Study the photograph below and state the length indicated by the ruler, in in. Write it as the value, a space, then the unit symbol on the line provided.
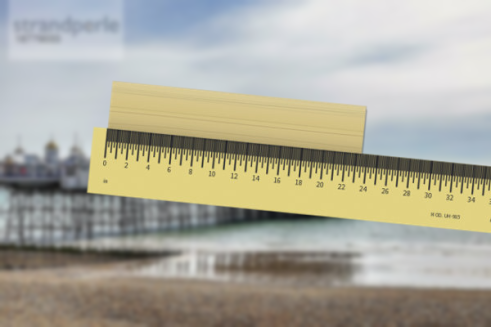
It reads 23.5 in
